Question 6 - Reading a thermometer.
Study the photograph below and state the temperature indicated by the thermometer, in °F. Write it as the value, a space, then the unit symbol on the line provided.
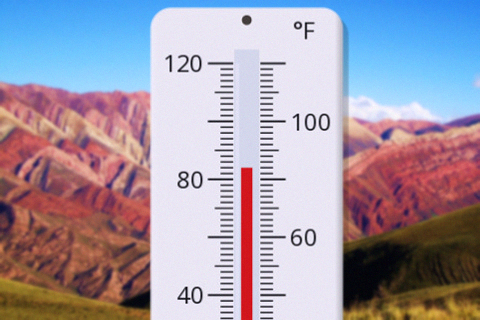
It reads 84 °F
